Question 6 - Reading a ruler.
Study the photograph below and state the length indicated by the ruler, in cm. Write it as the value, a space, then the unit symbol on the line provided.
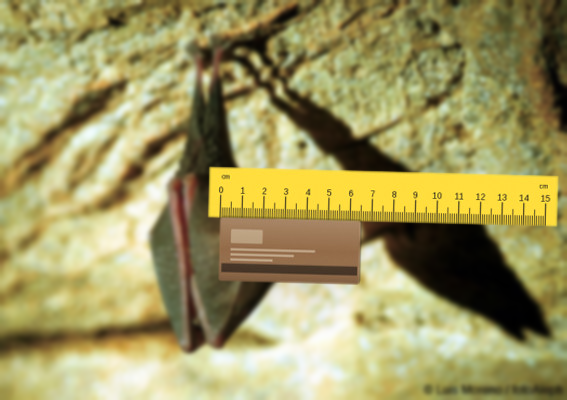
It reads 6.5 cm
